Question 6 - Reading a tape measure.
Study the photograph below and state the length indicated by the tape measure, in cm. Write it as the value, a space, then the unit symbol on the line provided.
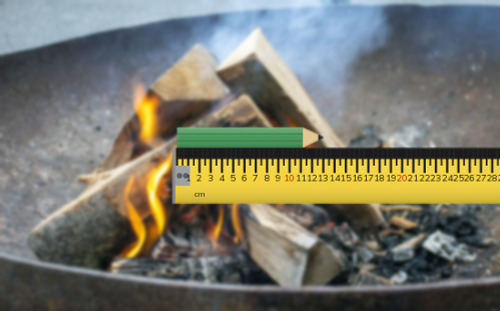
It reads 13 cm
